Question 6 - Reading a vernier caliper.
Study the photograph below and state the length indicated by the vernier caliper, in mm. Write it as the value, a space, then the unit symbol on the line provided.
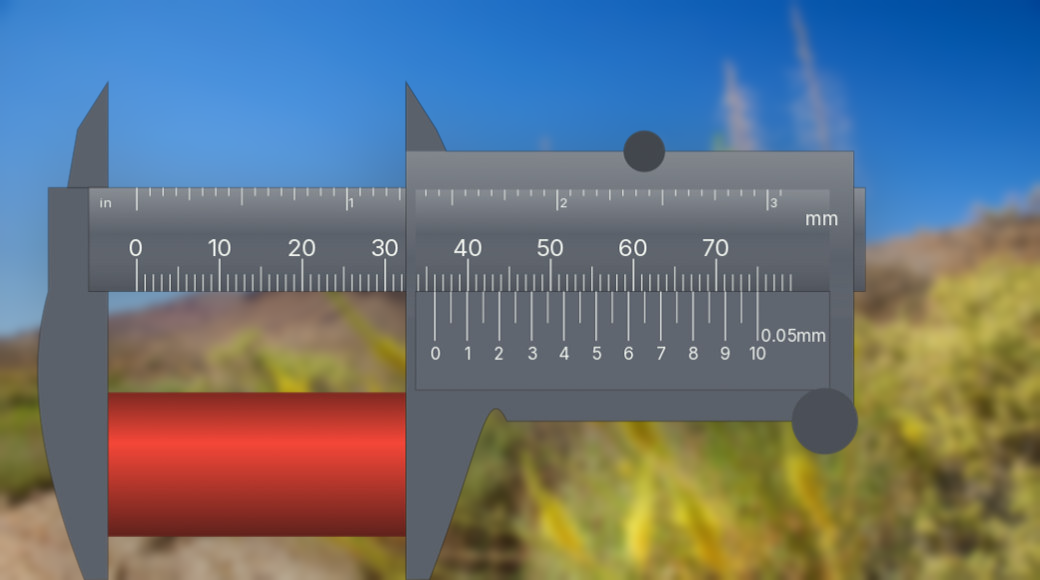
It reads 36.0 mm
